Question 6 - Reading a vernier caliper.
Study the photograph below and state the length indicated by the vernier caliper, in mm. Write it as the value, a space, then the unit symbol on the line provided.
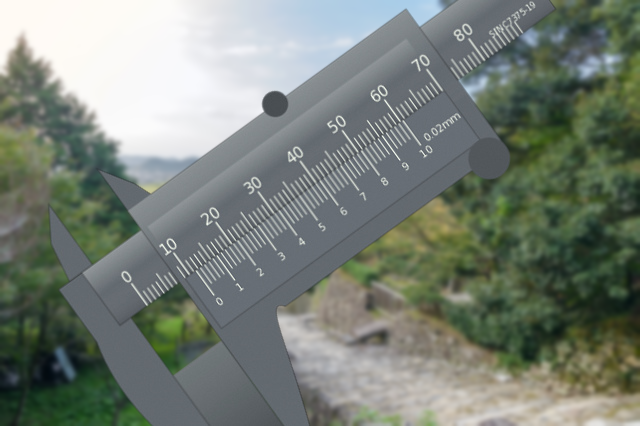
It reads 11.5 mm
